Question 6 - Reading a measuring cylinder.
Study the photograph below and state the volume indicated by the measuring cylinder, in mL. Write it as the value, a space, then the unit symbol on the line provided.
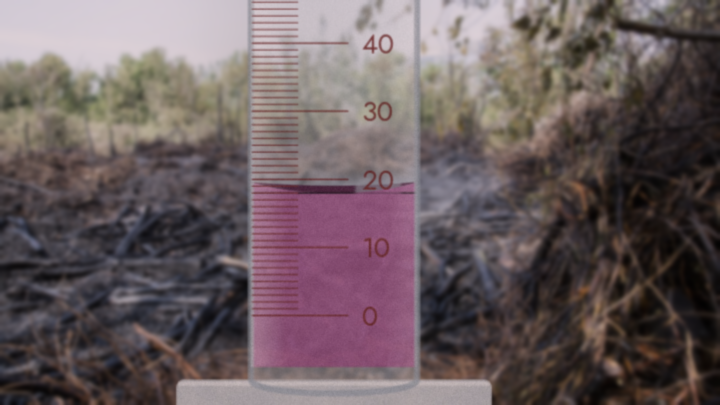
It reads 18 mL
